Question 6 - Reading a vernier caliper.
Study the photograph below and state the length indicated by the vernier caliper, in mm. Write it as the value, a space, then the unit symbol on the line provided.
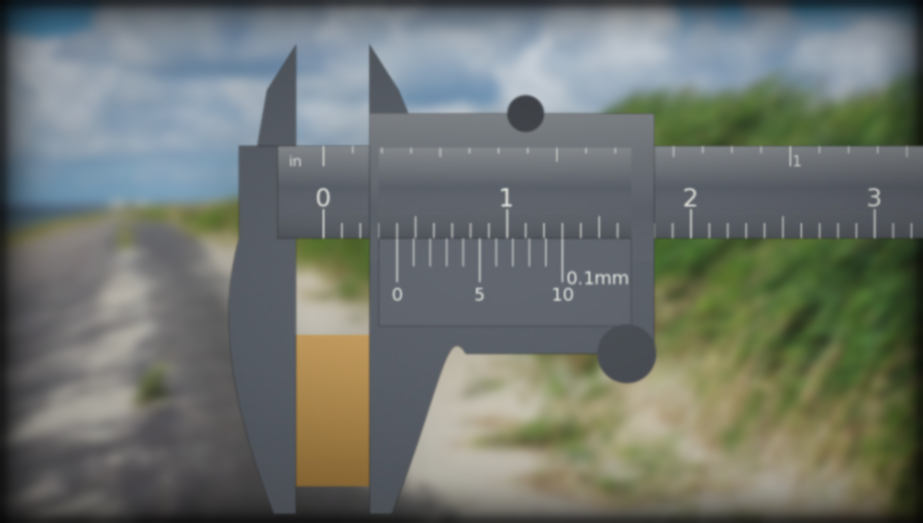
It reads 4.0 mm
